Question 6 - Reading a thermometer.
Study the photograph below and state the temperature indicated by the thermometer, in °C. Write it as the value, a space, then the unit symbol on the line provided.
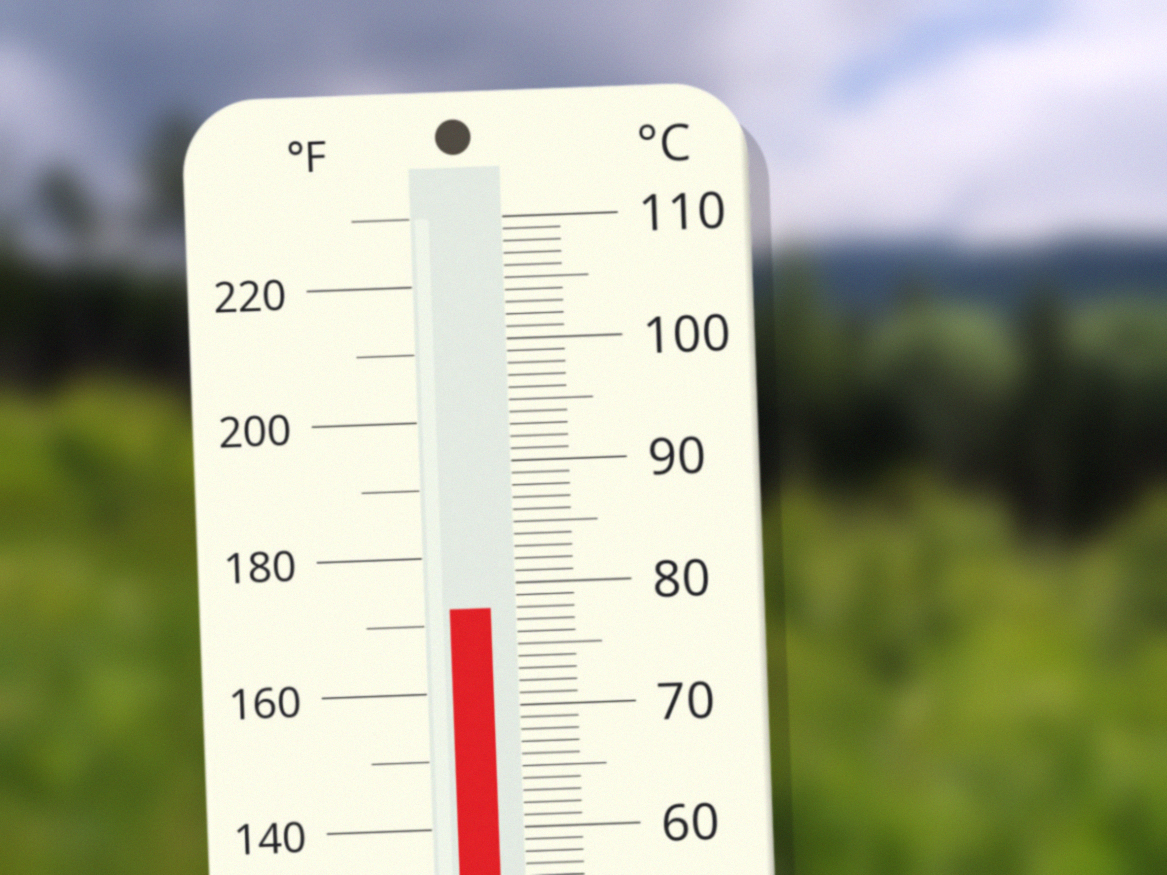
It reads 78 °C
